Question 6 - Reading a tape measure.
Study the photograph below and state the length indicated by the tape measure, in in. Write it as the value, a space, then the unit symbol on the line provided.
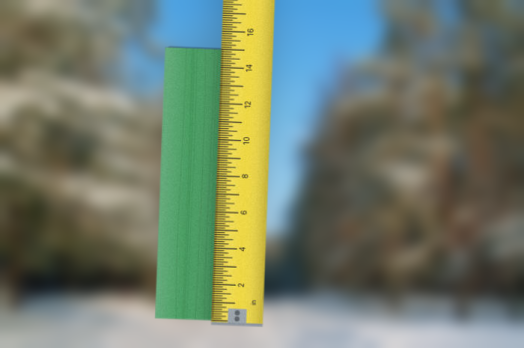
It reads 15 in
